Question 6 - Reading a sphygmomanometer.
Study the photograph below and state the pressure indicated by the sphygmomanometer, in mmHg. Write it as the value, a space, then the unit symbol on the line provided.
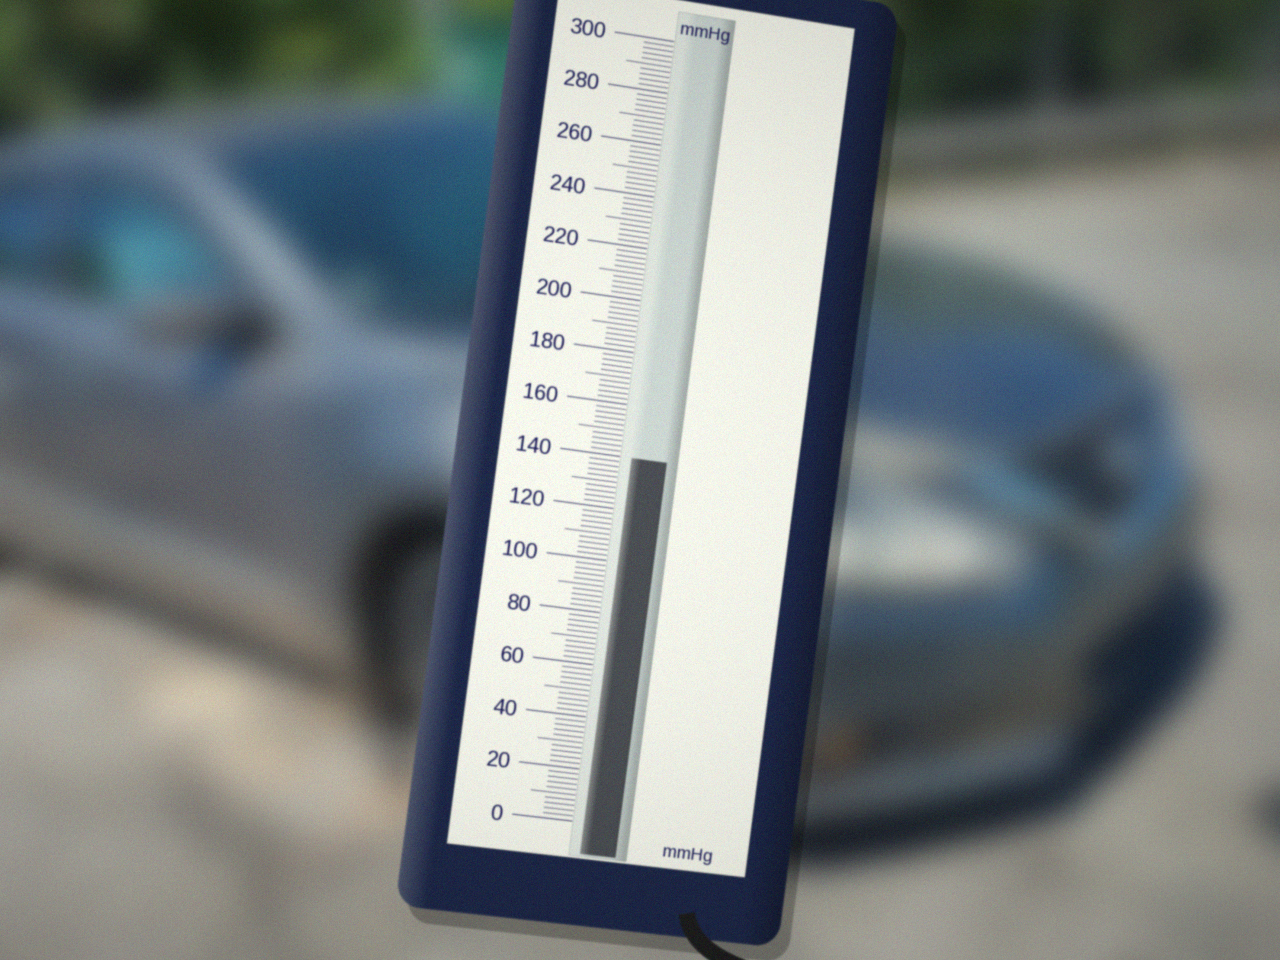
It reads 140 mmHg
